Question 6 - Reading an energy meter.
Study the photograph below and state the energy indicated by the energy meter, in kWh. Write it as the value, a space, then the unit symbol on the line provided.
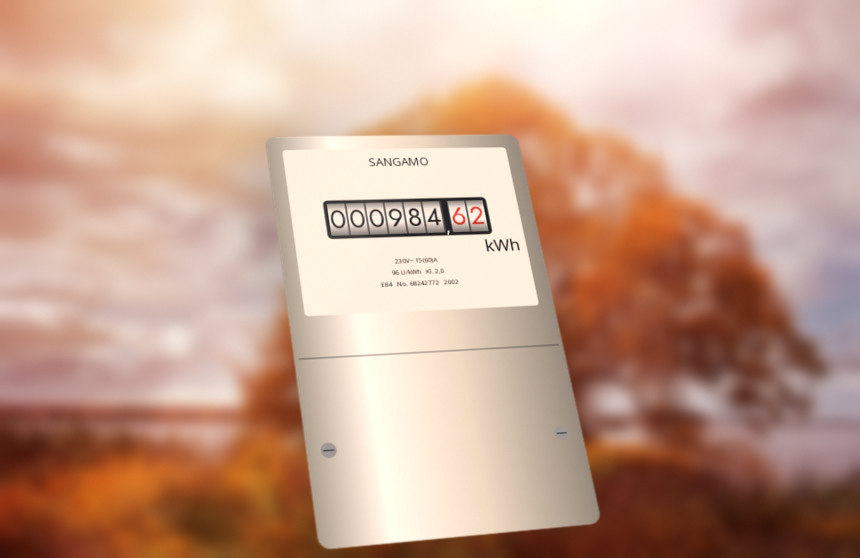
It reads 984.62 kWh
